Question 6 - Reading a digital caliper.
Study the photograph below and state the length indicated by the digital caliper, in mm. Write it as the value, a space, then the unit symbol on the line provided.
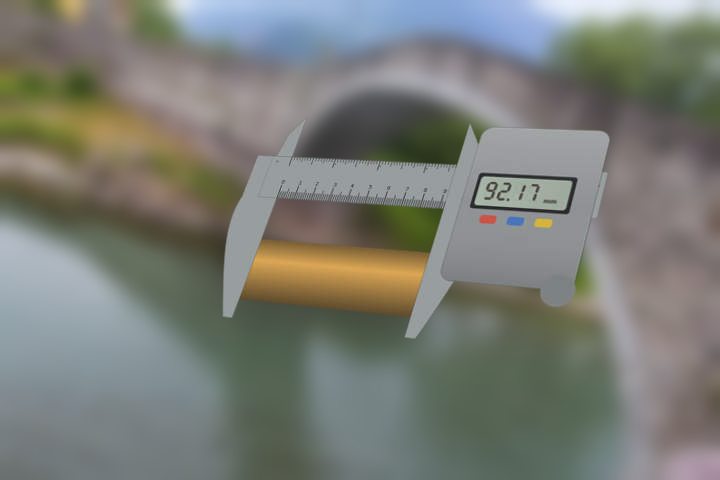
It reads 92.17 mm
